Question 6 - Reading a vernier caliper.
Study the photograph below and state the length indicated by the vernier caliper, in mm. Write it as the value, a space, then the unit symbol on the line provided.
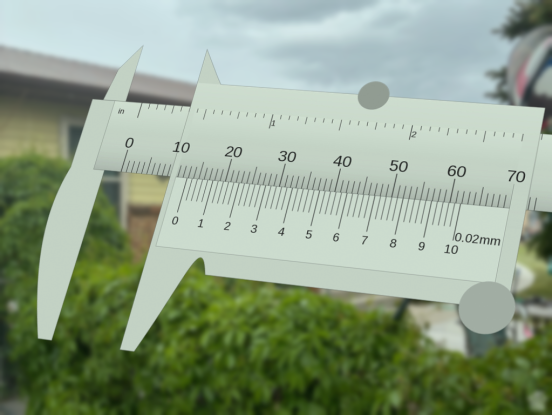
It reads 12.8 mm
